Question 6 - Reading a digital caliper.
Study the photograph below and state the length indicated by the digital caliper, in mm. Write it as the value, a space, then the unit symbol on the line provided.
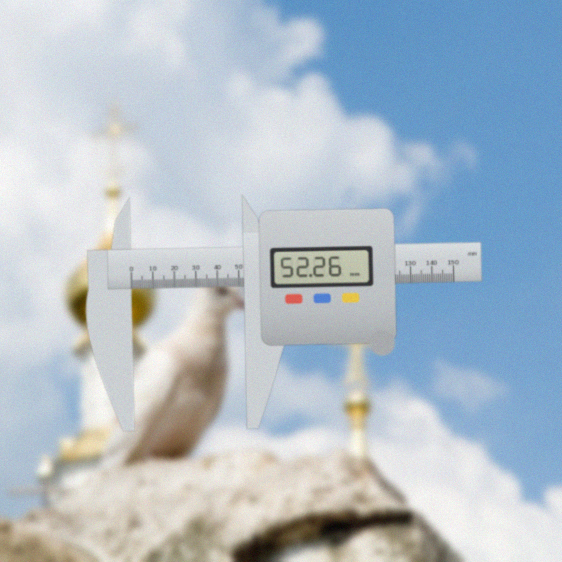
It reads 52.26 mm
